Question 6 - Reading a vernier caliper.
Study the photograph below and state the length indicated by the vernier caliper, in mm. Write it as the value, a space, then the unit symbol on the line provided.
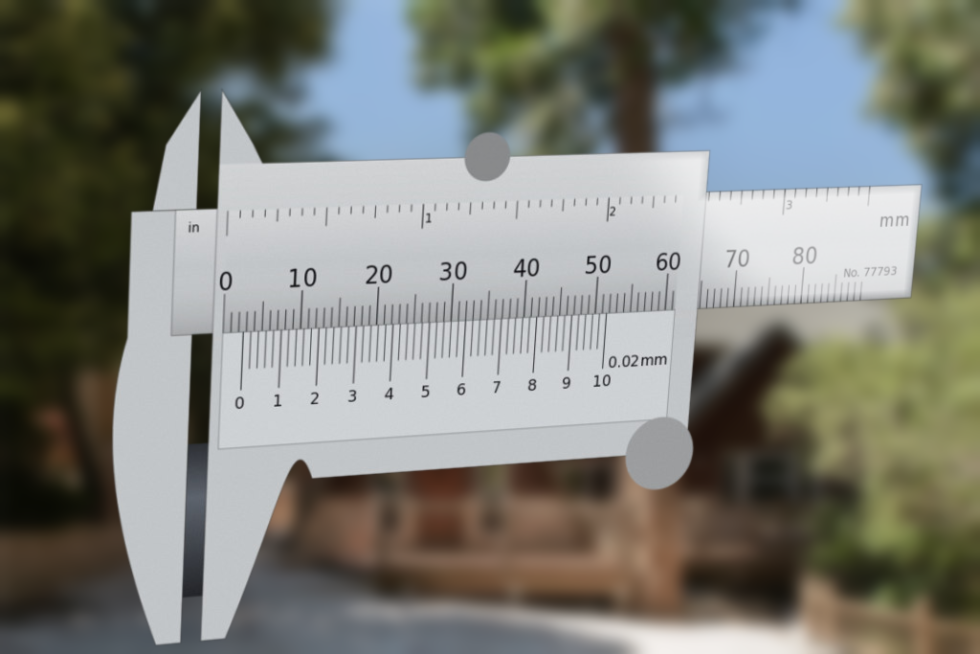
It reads 2.6 mm
